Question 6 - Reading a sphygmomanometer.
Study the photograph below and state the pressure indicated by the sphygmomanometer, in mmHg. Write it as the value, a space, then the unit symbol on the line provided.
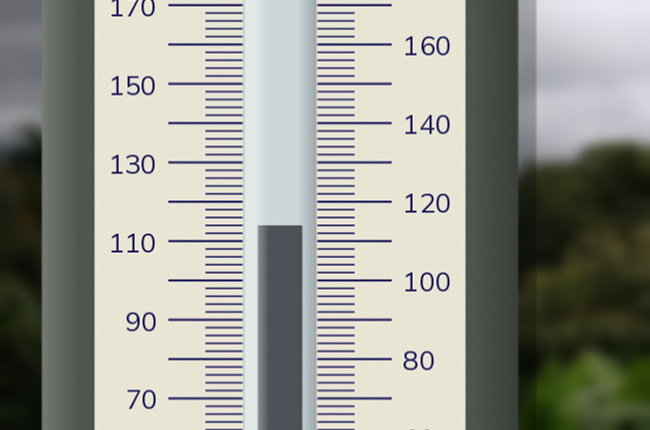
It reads 114 mmHg
